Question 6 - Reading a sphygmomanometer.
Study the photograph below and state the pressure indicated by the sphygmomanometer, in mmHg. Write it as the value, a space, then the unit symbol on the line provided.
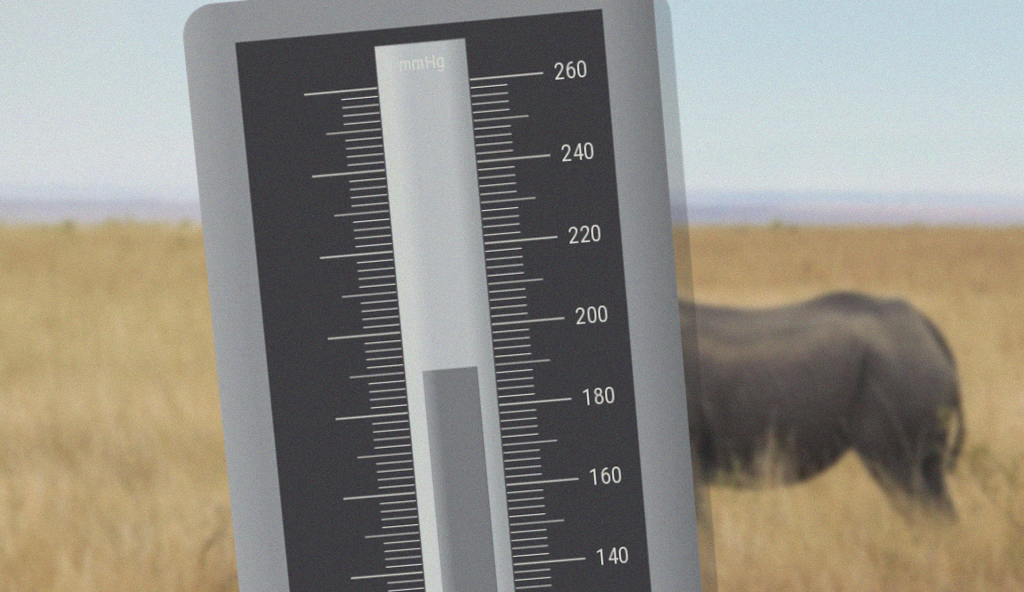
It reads 190 mmHg
